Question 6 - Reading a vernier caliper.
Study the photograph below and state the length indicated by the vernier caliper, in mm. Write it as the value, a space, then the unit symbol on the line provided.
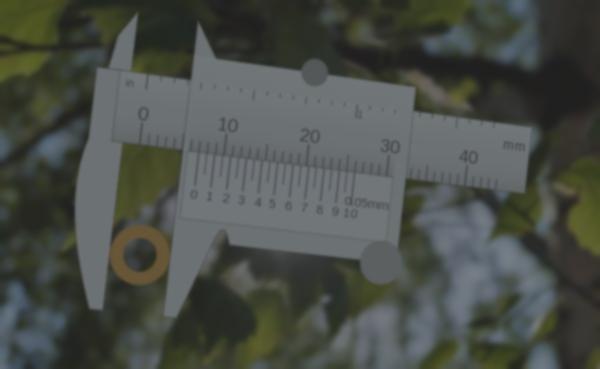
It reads 7.0 mm
